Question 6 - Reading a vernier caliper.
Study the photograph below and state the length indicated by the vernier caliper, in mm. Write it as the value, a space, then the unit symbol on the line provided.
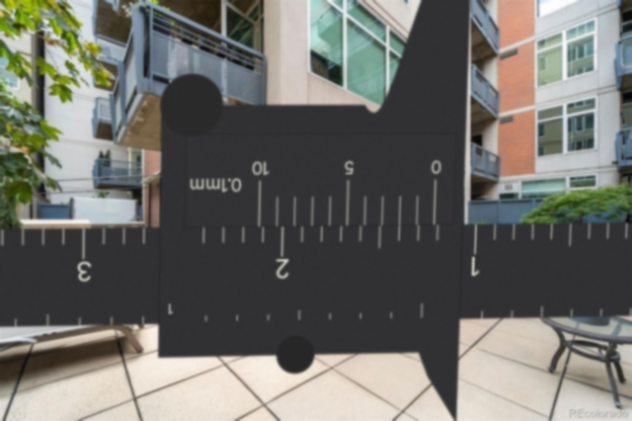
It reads 12.2 mm
